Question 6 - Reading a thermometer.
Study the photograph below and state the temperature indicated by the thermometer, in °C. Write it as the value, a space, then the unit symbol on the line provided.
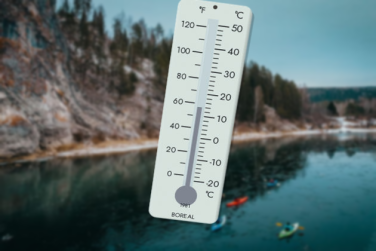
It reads 14 °C
